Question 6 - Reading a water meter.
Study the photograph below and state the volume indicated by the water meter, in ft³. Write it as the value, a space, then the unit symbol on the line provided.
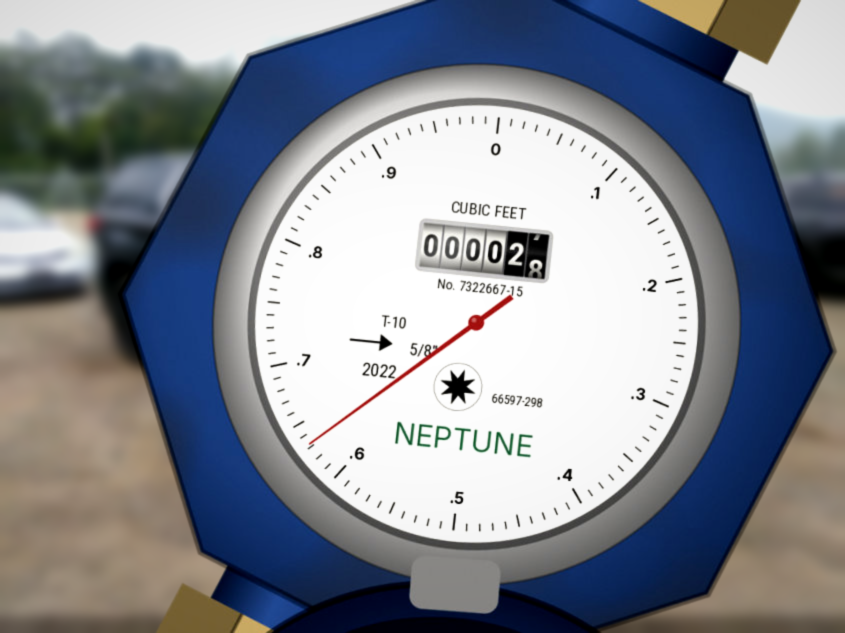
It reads 27.63 ft³
